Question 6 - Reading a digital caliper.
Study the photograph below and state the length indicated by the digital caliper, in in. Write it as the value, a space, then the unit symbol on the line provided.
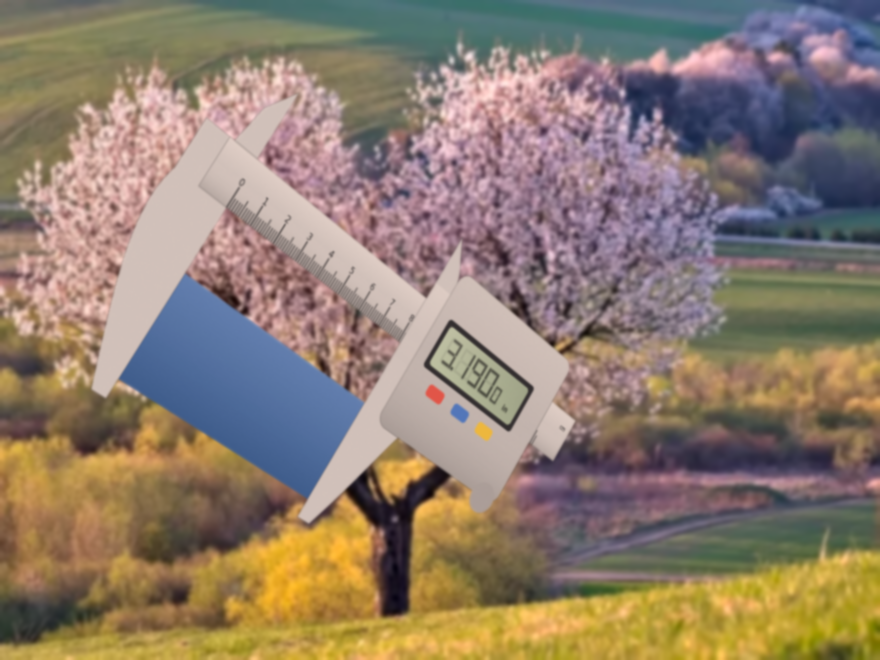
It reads 3.1900 in
